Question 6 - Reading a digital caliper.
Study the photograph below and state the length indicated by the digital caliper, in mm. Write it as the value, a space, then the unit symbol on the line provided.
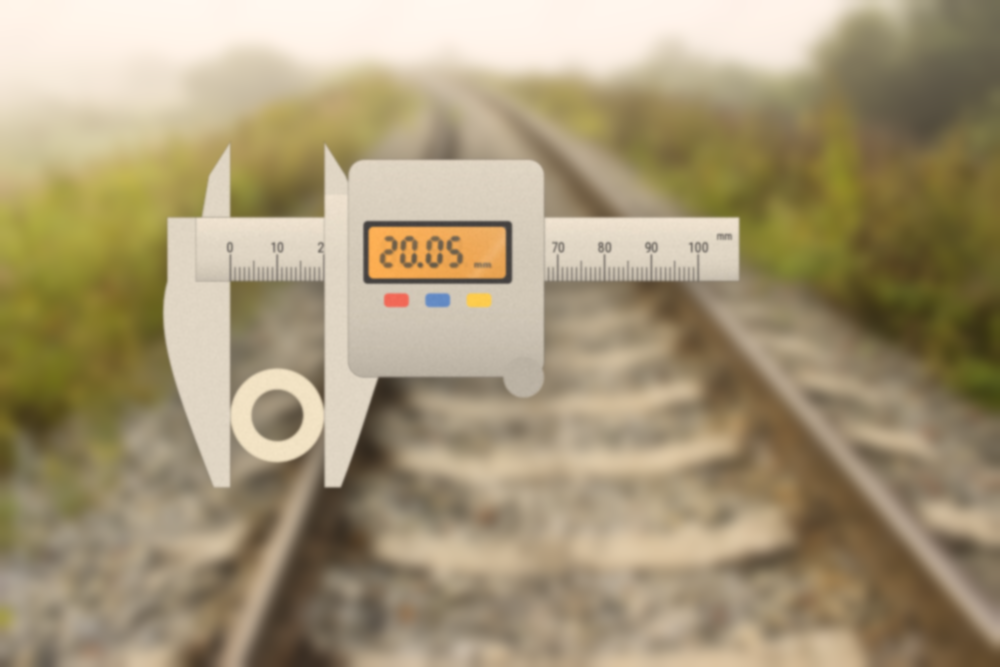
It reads 20.05 mm
